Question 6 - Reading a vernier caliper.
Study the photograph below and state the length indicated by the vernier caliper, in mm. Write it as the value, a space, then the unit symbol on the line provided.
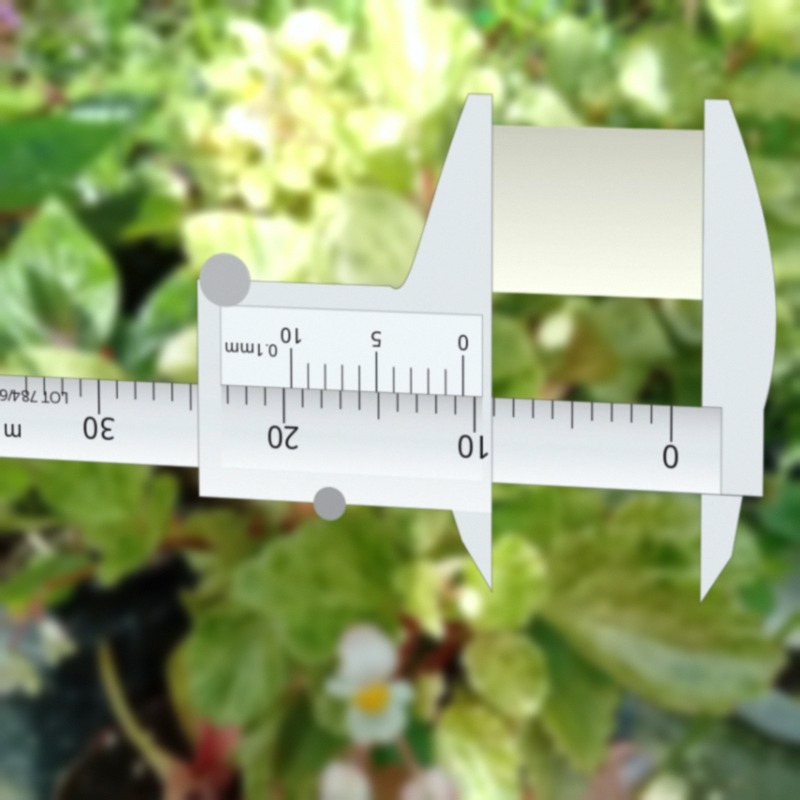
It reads 10.6 mm
